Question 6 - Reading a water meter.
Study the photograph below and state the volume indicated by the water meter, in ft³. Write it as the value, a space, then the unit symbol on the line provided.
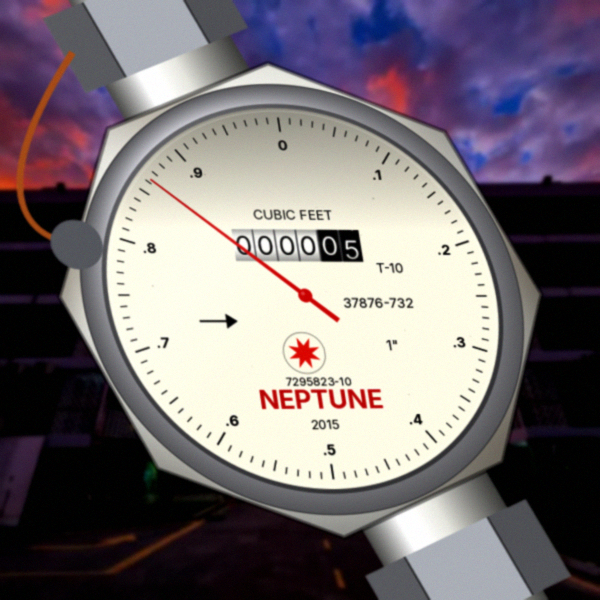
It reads 4.86 ft³
